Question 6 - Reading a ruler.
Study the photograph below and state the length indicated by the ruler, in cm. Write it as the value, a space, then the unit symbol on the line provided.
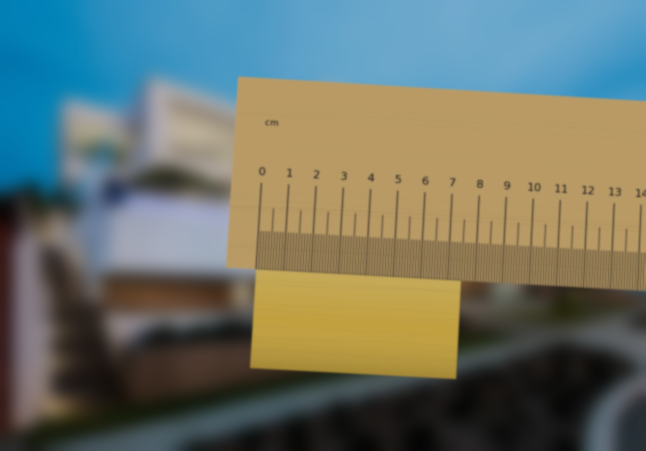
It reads 7.5 cm
